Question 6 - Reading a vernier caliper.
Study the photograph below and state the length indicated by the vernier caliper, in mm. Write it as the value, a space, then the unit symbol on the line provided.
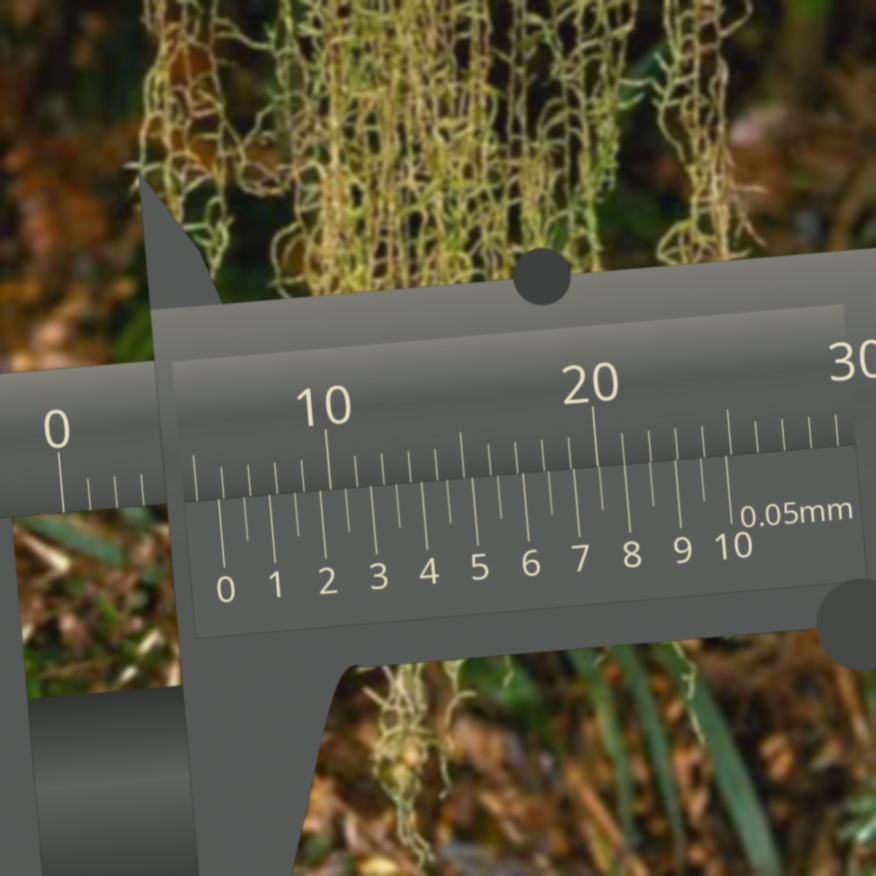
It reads 5.80 mm
